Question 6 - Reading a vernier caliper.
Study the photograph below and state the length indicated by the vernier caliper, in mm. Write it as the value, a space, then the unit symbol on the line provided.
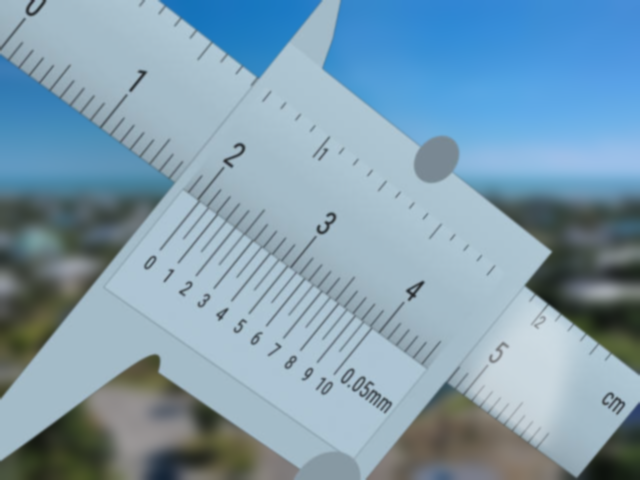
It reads 20.2 mm
